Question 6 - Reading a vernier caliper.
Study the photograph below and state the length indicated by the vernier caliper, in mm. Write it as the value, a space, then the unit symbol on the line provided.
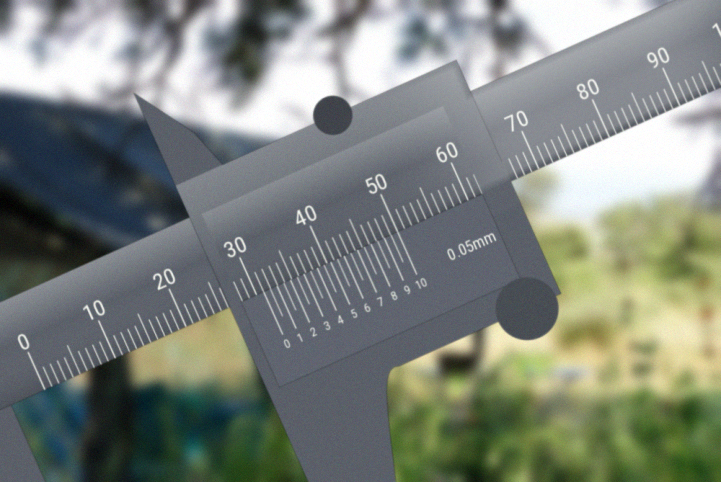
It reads 31.0 mm
